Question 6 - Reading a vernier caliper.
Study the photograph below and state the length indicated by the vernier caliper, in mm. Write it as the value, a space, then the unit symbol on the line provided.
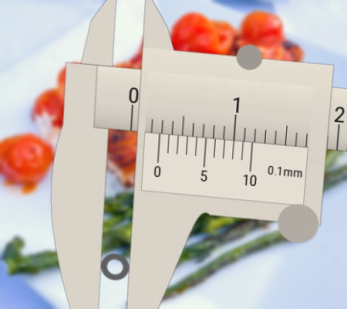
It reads 2.8 mm
